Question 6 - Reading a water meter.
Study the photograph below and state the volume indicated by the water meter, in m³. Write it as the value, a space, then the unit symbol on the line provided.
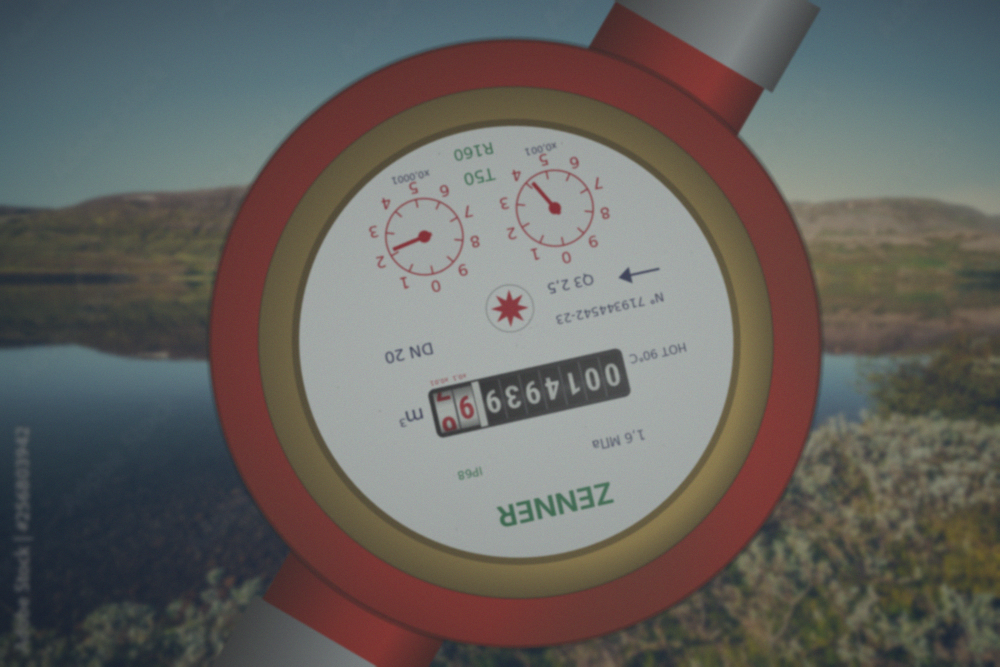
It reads 14939.9642 m³
